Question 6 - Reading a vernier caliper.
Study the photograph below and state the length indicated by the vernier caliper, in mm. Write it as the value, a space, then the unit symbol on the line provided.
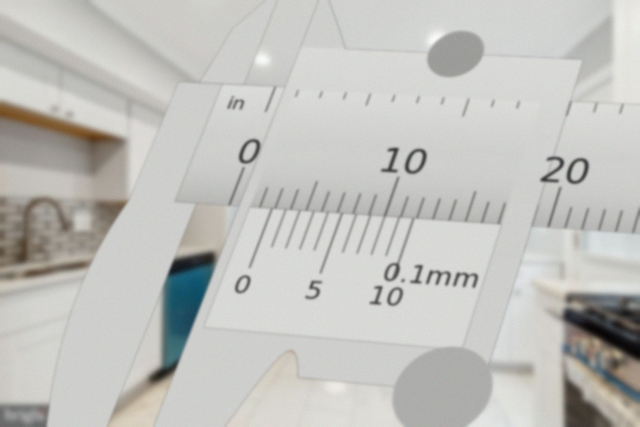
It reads 2.8 mm
